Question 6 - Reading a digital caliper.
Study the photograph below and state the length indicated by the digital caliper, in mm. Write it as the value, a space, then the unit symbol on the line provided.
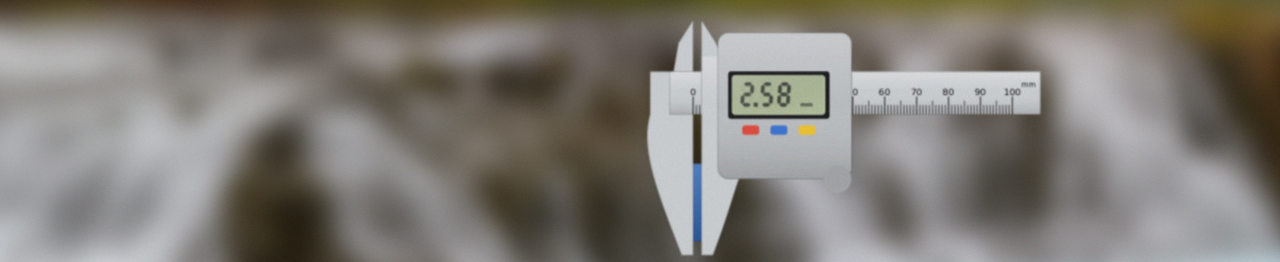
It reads 2.58 mm
